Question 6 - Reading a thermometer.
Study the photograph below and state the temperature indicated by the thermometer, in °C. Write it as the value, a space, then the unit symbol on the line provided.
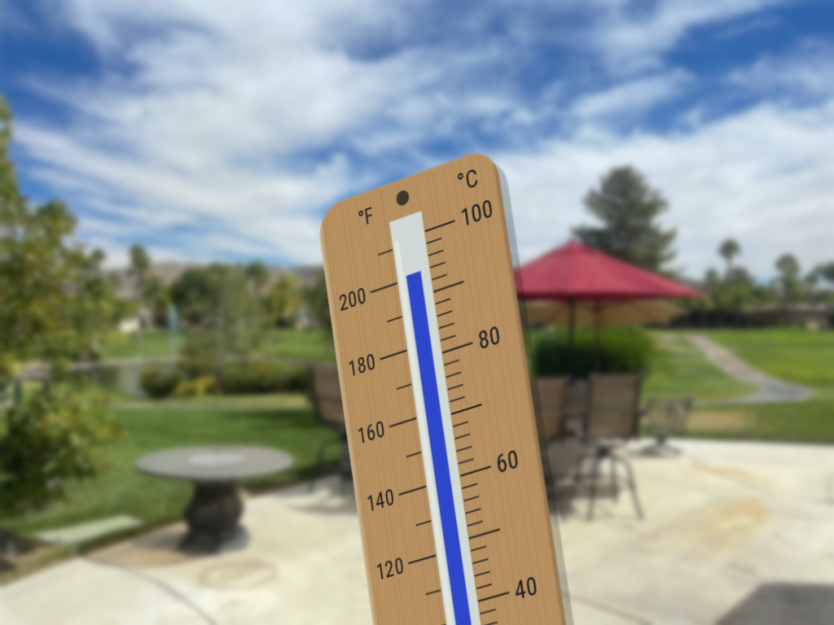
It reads 94 °C
